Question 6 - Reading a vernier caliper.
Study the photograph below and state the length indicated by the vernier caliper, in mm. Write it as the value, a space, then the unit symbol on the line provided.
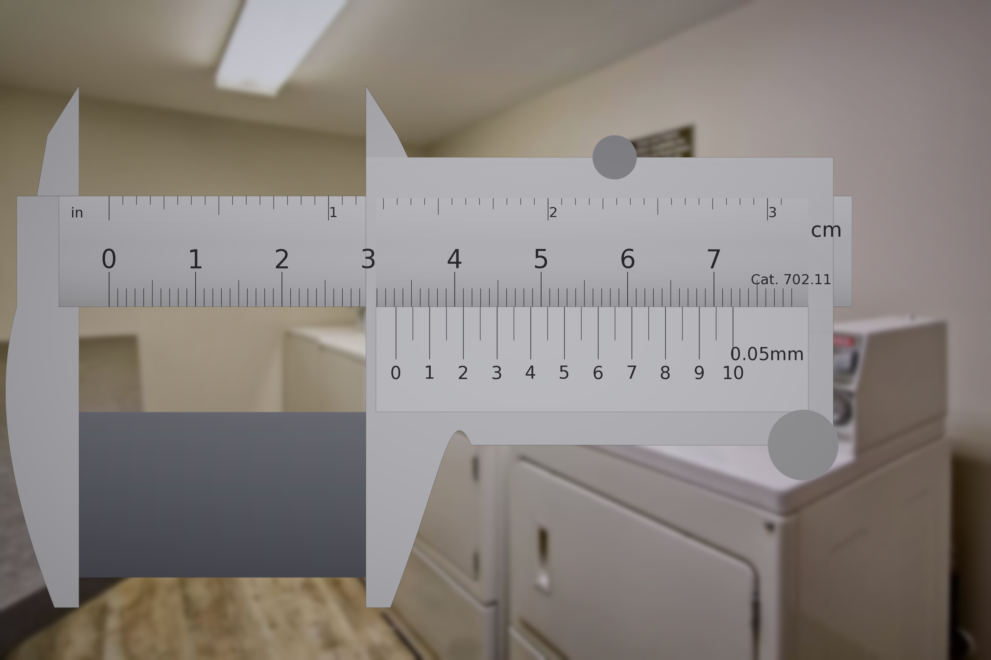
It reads 33.2 mm
